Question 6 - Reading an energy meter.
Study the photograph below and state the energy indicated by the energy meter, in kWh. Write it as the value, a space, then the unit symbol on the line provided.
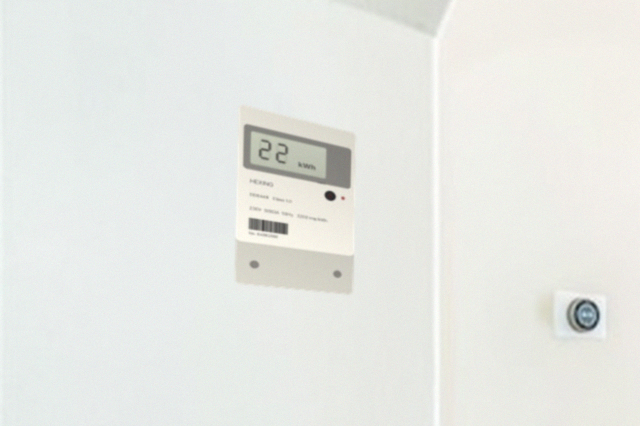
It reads 22 kWh
